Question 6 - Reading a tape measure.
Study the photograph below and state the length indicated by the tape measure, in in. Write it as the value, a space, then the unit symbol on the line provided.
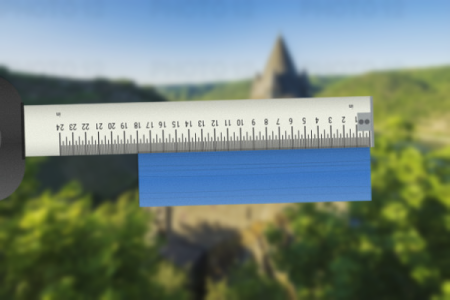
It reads 18 in
